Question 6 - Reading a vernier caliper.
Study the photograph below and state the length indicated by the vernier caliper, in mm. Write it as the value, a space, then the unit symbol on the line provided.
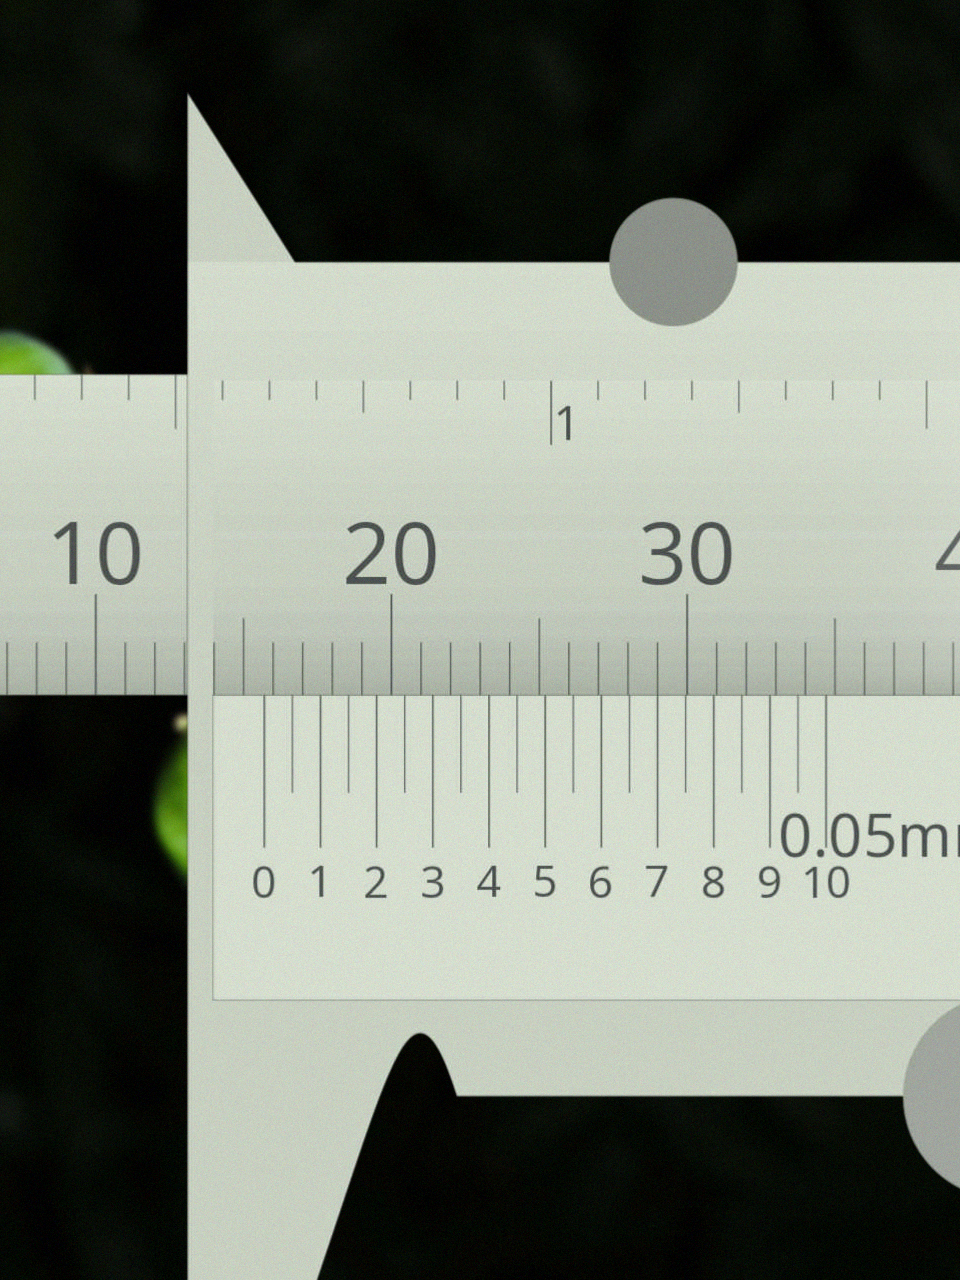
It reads 15.70 mm
